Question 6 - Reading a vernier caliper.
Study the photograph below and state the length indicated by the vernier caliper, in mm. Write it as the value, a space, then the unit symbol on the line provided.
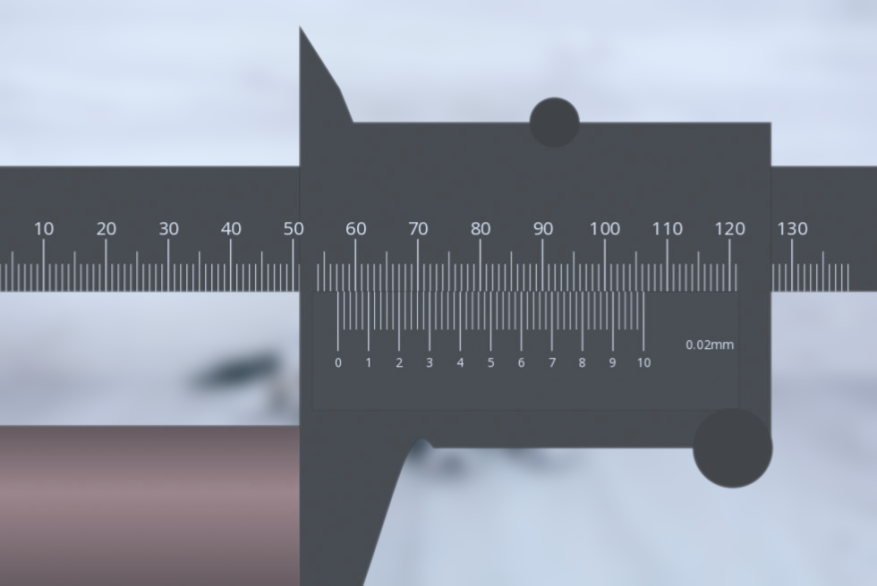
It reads 57.2 mm
